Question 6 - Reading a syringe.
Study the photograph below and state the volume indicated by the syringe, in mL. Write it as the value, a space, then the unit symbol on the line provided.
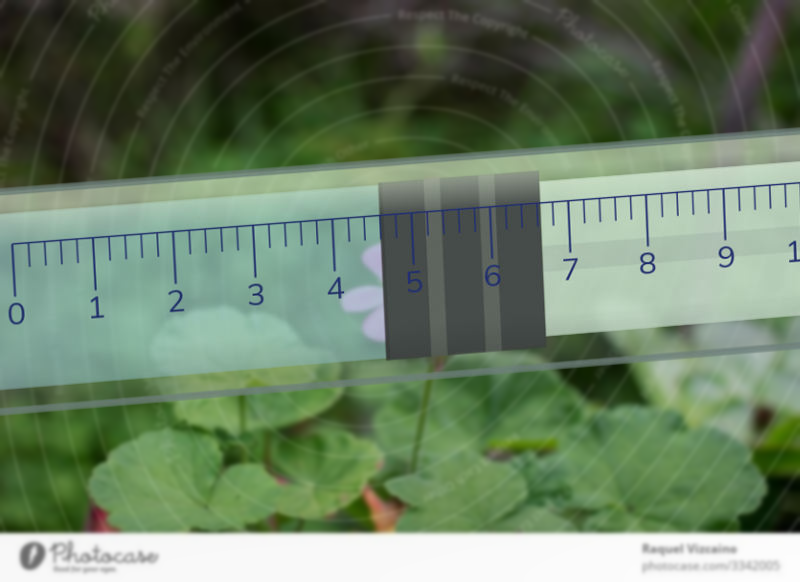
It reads 4.6 mL
